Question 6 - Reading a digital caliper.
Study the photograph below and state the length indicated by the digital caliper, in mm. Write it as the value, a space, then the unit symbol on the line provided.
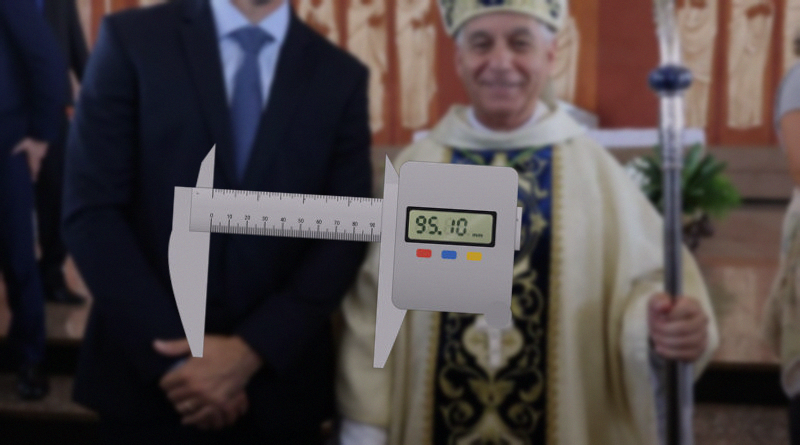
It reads 95.10 mm
